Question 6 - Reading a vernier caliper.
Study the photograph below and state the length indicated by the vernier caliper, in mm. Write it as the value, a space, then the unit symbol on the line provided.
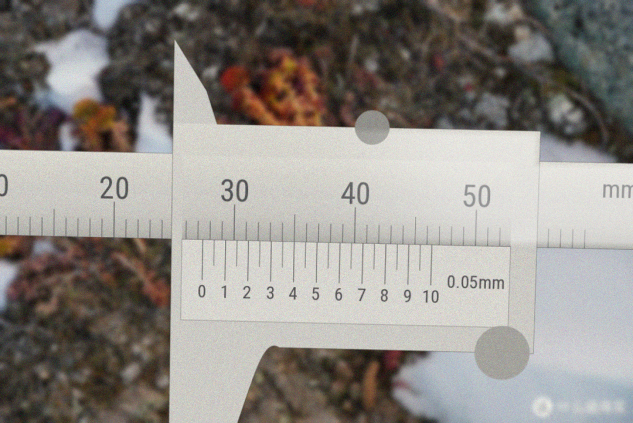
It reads 27.4 mm
